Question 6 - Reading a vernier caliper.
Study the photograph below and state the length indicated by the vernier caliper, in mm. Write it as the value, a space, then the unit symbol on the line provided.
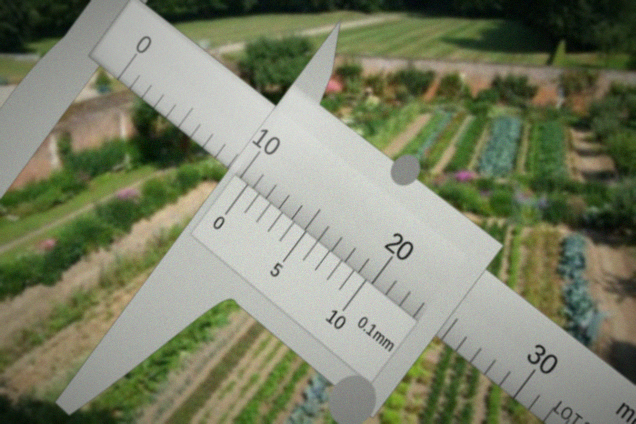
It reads 10.6 mm
